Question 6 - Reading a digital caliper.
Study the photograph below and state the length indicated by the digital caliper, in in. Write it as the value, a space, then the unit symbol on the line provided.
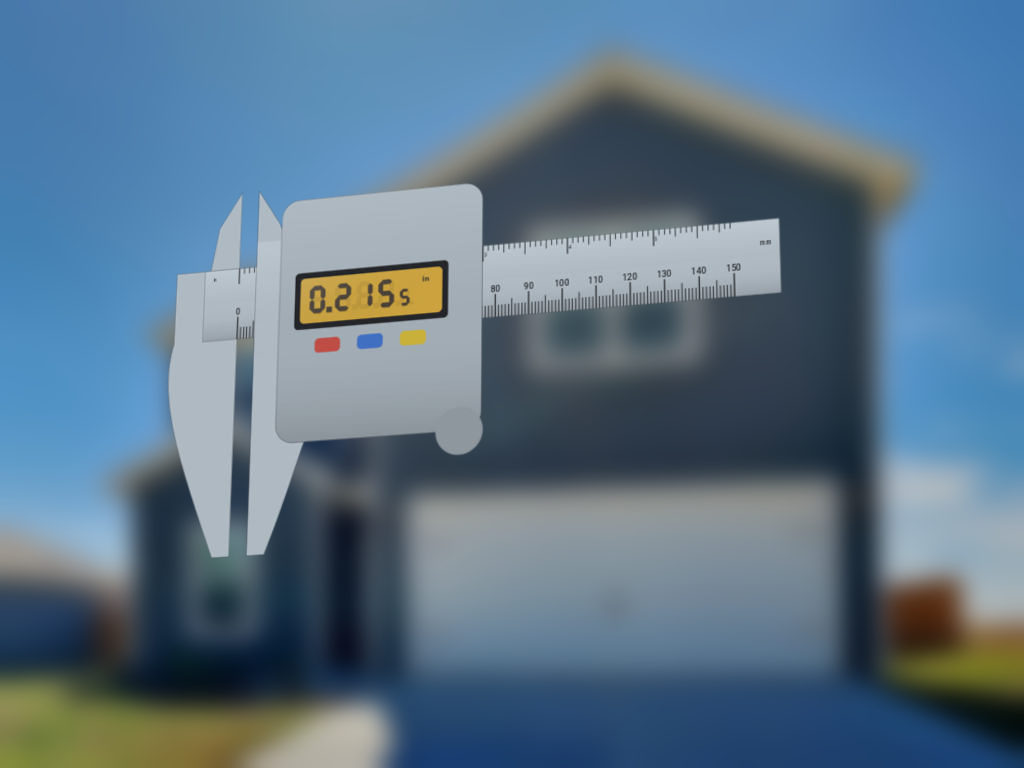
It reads 0.2155 in
